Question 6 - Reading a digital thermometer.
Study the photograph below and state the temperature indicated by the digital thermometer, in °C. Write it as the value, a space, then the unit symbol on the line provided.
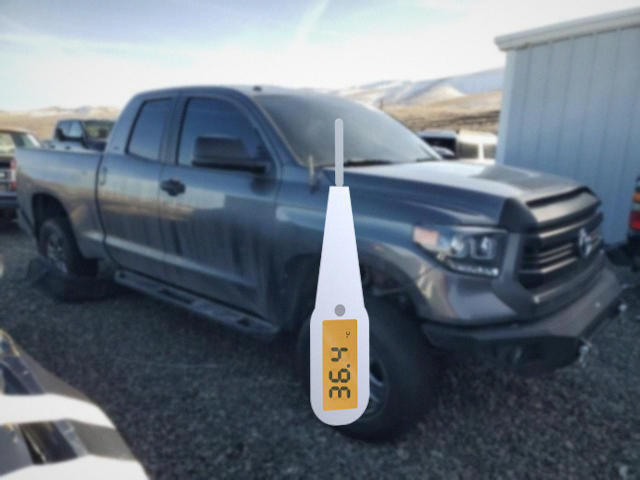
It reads 36.4 °C
